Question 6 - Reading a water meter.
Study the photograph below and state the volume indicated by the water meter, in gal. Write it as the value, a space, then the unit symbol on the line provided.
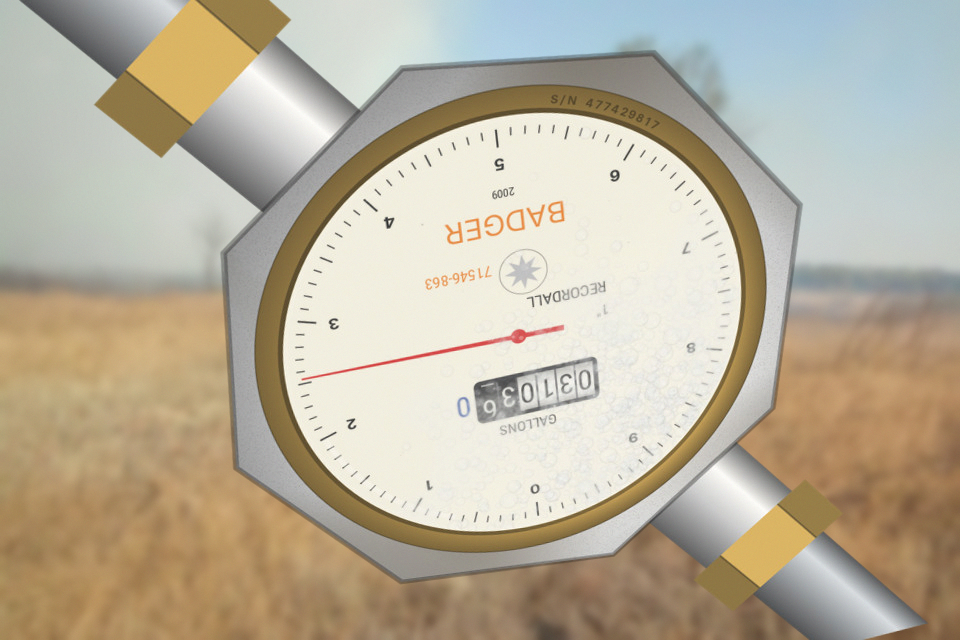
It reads 310362.5 gal
